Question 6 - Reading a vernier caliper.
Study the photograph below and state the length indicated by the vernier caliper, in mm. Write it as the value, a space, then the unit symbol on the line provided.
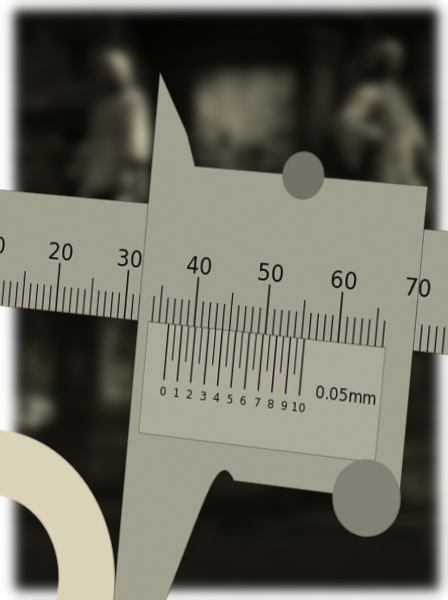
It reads 36.4 mm
